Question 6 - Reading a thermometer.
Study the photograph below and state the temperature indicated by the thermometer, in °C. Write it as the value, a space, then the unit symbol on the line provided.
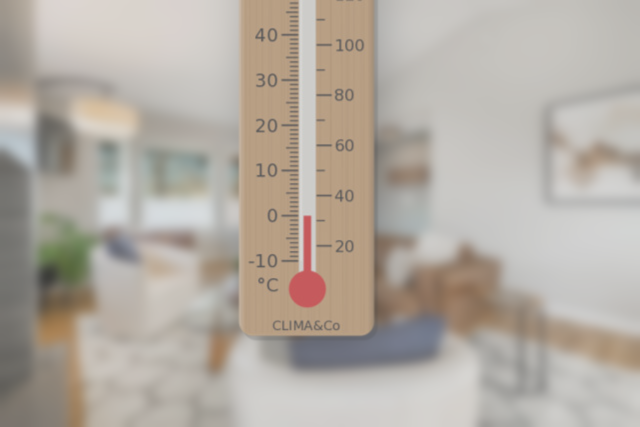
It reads 0 °C
